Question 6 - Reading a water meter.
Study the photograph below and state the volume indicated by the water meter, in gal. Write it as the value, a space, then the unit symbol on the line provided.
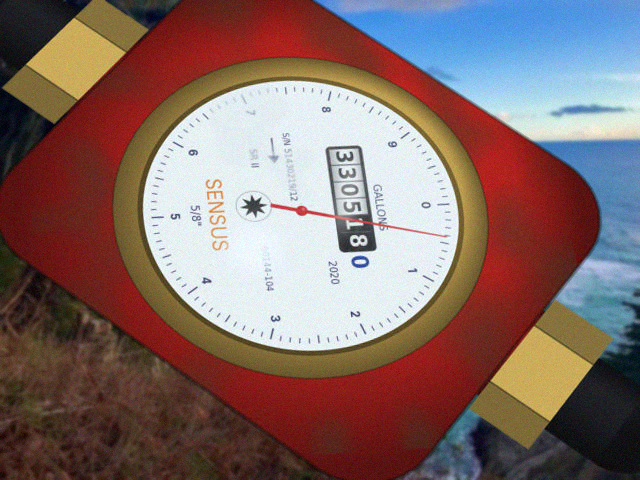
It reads 3305180.4 gal
